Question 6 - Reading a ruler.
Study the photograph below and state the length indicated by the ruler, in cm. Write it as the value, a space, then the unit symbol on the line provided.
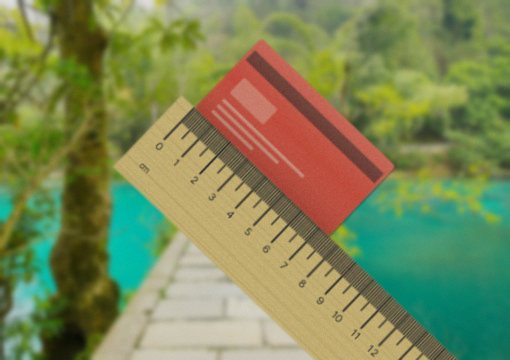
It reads 7.5 cm
